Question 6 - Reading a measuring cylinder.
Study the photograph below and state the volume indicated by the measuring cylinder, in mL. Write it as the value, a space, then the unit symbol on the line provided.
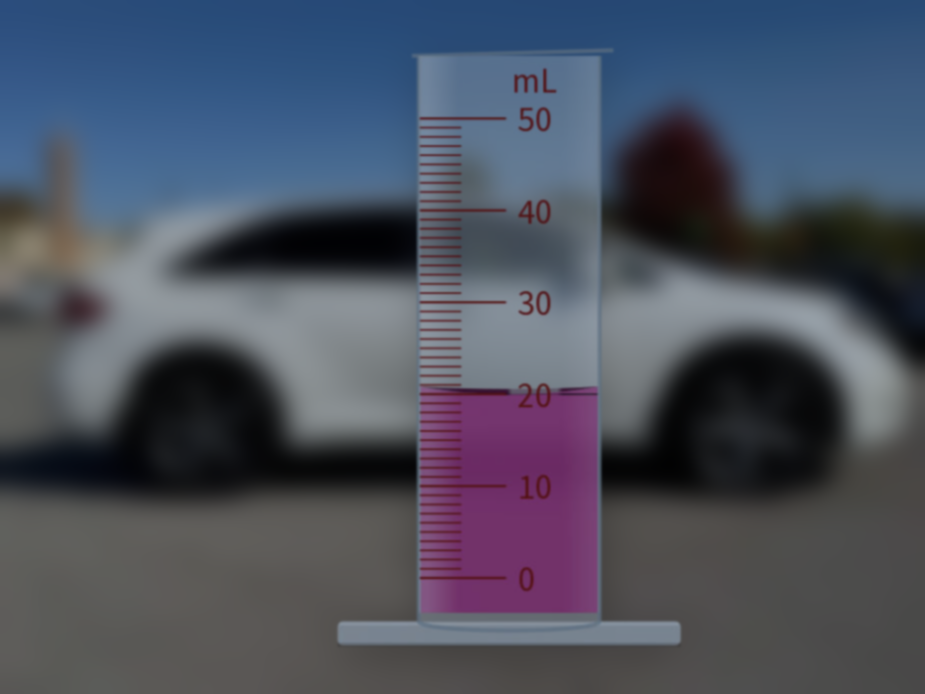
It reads 20 mL
